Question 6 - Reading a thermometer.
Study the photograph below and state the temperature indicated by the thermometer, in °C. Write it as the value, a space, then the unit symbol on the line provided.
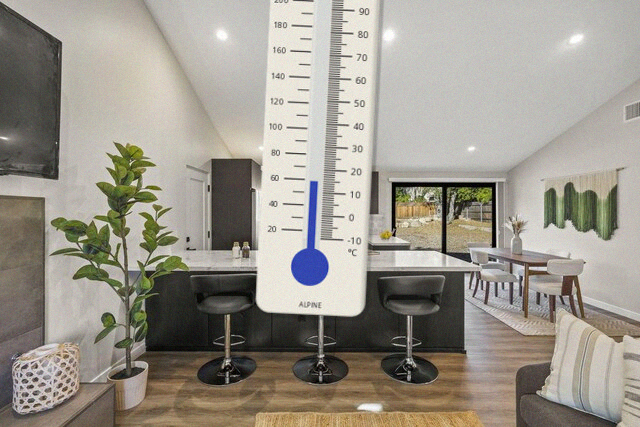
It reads 15 °C
